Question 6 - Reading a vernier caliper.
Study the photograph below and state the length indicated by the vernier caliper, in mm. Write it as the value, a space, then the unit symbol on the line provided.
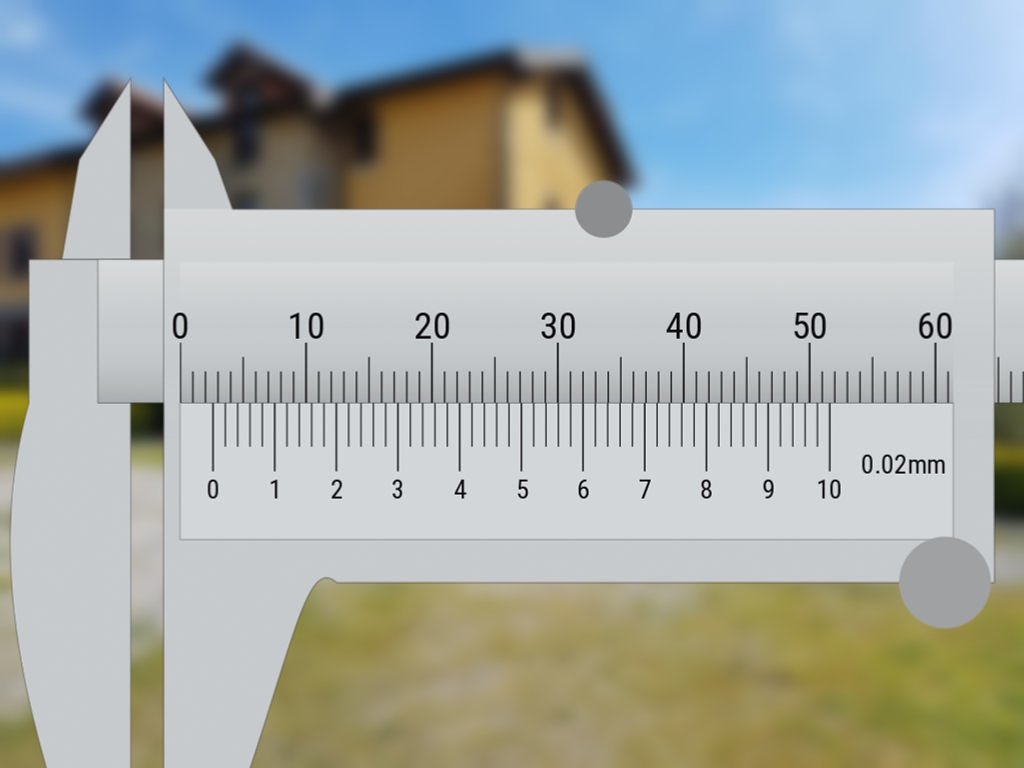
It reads 2.6 mm
